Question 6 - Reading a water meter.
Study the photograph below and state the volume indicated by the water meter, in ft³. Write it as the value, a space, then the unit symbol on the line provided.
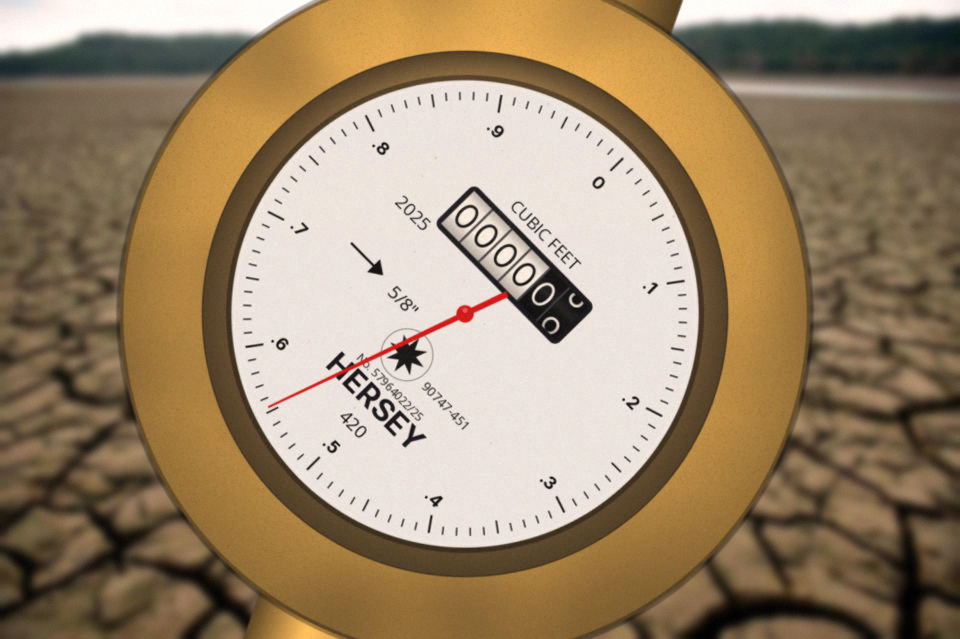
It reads 8.55 ft³
